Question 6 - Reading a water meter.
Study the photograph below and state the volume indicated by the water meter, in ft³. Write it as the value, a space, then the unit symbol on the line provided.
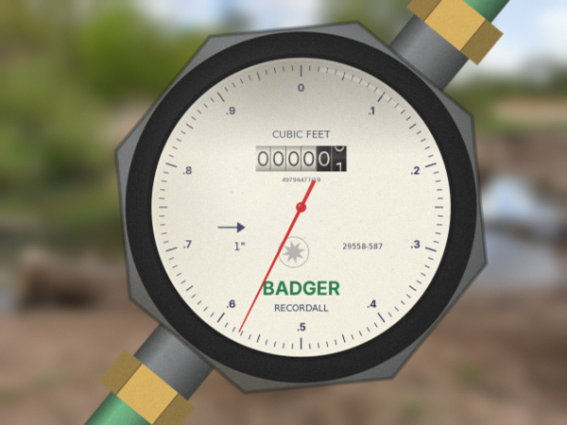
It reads 0.57 ft³
